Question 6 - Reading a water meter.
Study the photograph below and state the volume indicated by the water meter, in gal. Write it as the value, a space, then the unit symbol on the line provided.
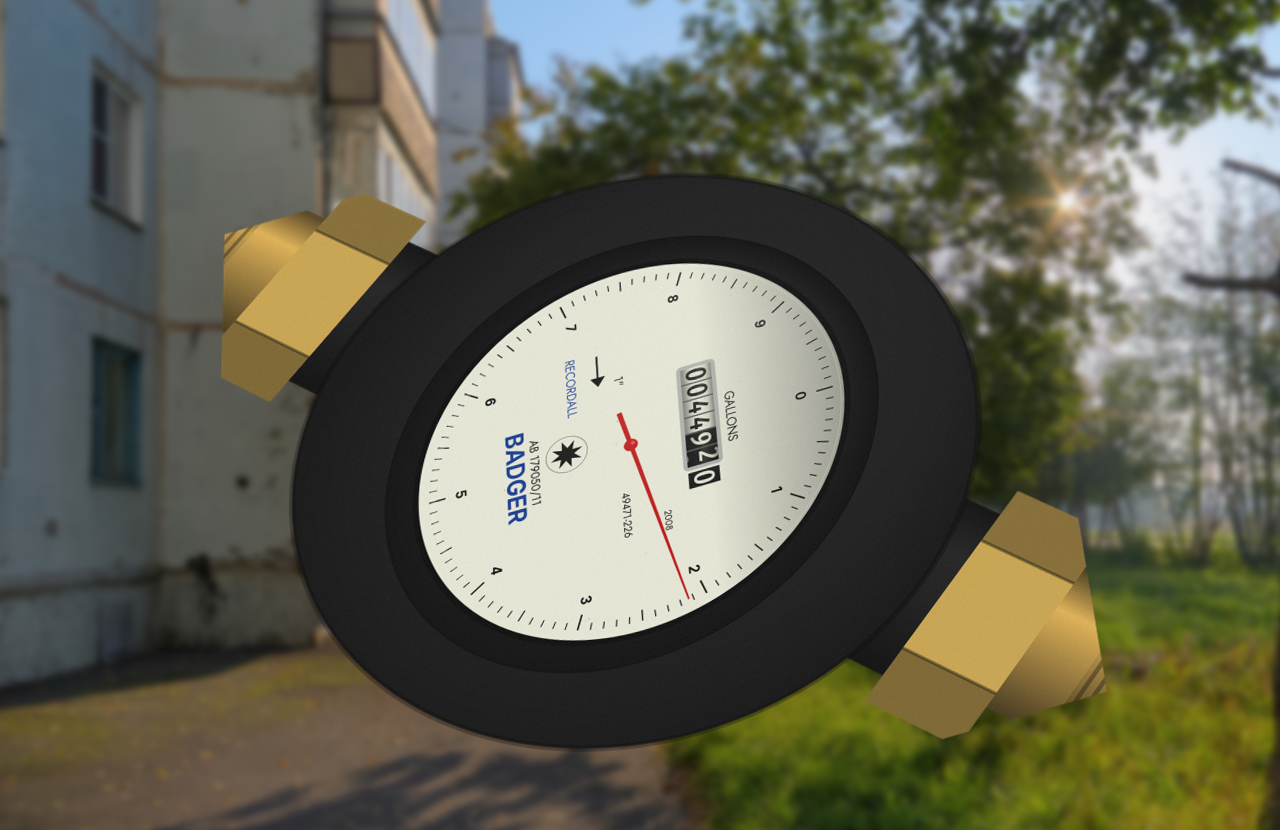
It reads 44922.1 gal
